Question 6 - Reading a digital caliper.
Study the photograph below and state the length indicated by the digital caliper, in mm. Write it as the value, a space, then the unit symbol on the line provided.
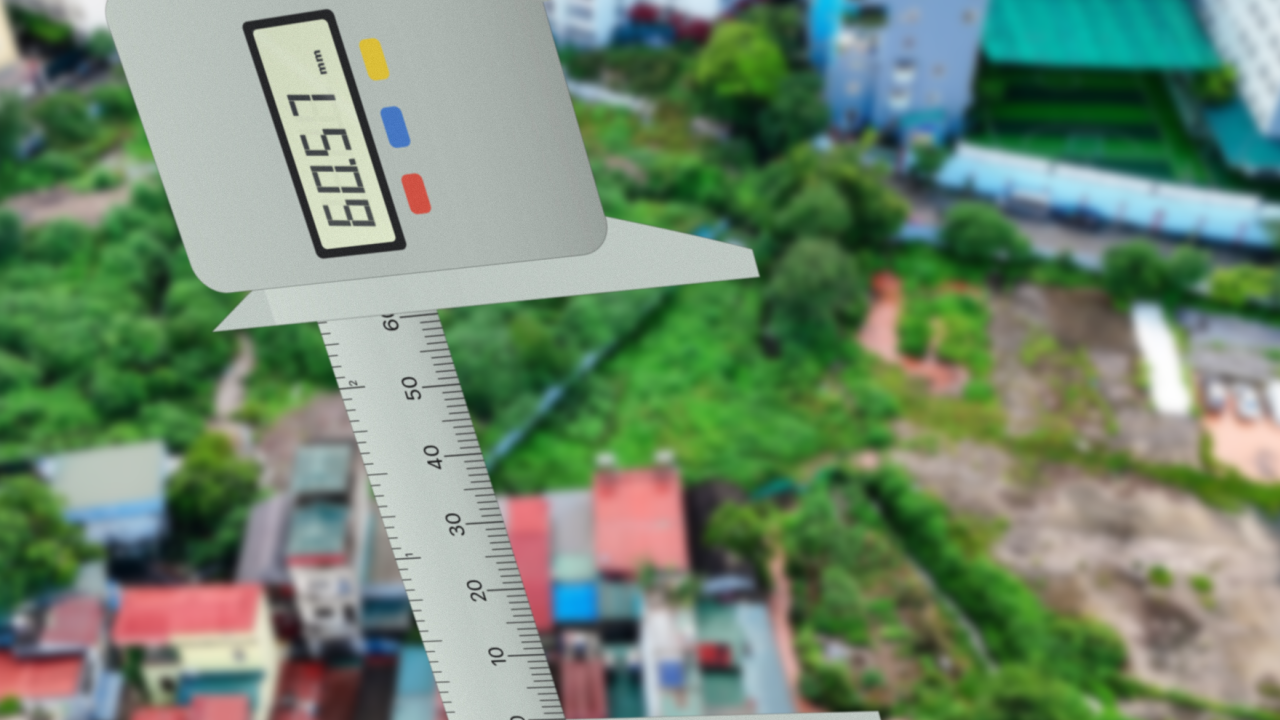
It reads 60.57 mm
